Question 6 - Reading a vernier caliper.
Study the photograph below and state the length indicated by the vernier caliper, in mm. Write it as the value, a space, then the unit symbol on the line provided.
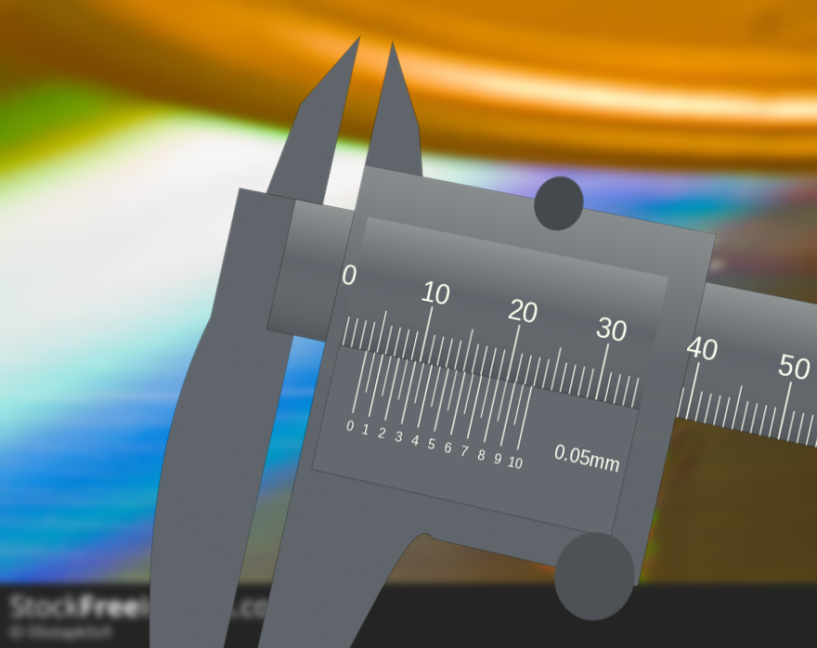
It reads 3.8 mm
